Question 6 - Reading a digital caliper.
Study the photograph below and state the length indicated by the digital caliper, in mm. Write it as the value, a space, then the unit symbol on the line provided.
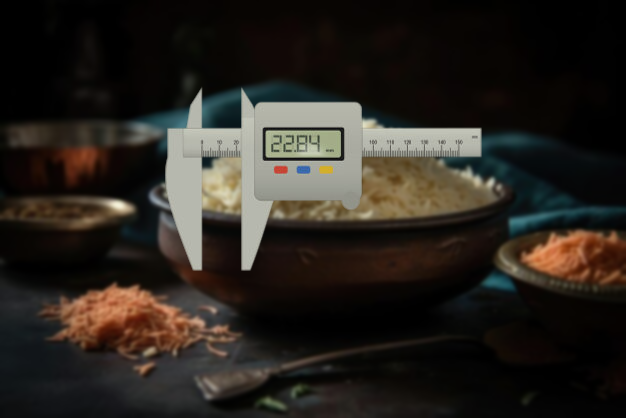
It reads 22.84 mm
